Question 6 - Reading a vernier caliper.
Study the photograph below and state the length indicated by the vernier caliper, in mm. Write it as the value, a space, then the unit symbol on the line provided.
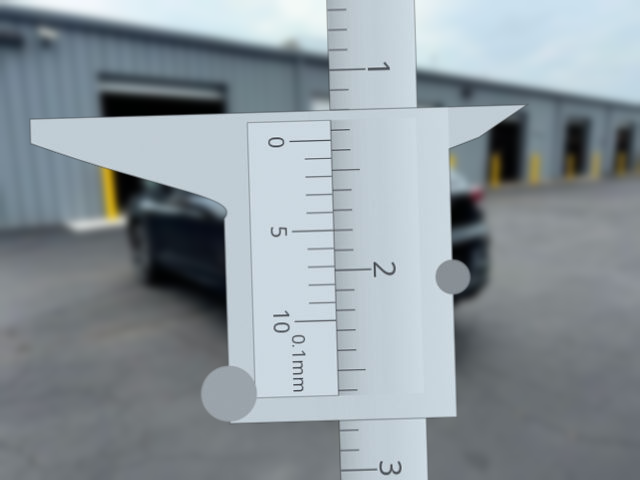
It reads 13.5 mm
